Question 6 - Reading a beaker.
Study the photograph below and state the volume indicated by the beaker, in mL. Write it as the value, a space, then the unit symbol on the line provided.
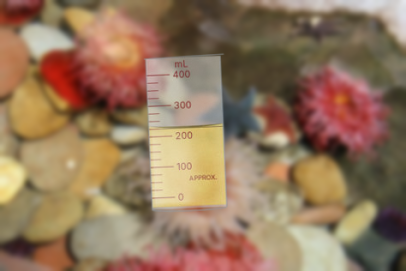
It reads 225 mL
